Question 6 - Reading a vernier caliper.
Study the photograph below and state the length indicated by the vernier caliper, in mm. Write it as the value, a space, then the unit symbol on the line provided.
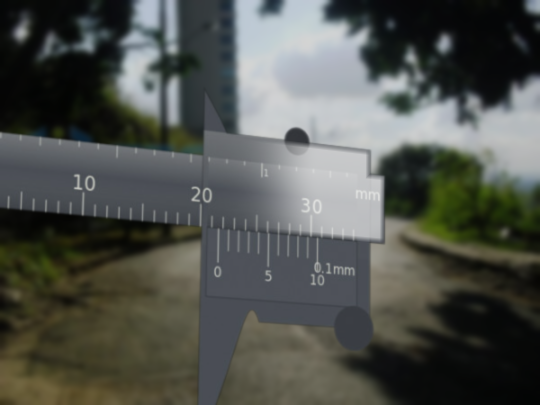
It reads 21.6 mm
